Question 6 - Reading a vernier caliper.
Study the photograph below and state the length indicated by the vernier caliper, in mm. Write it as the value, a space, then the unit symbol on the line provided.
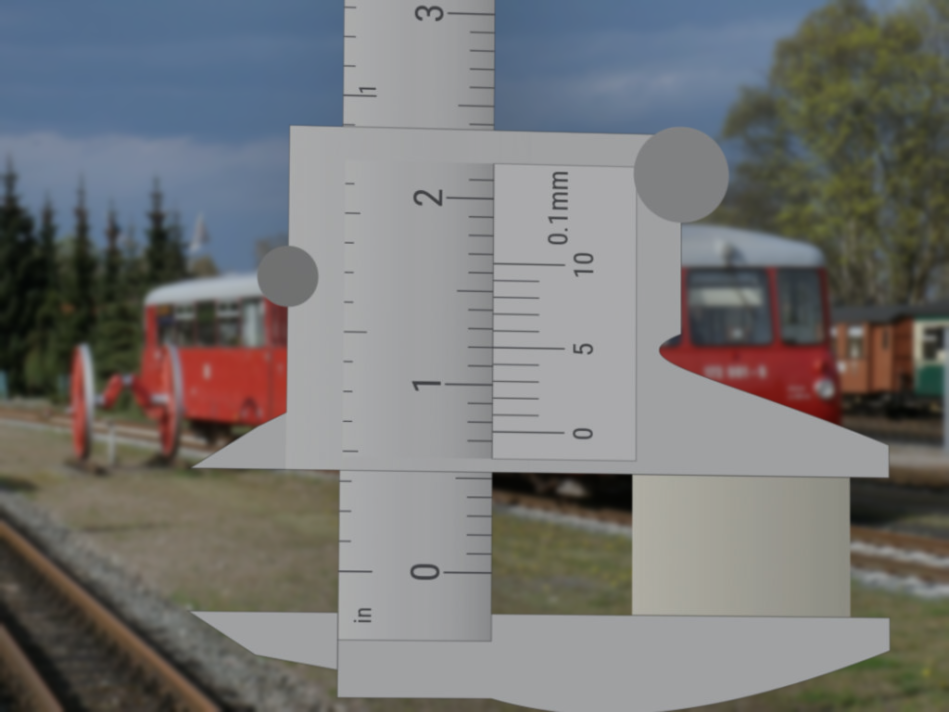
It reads 7.5 mm
